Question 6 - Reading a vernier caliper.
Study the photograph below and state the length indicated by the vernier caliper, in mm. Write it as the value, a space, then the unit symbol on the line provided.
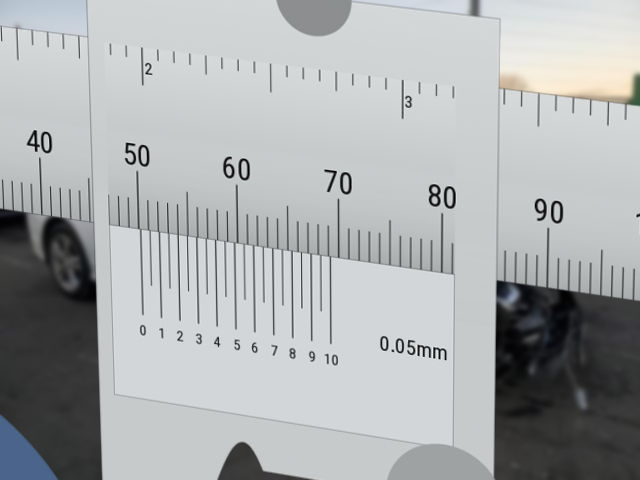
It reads 50.2 mm
